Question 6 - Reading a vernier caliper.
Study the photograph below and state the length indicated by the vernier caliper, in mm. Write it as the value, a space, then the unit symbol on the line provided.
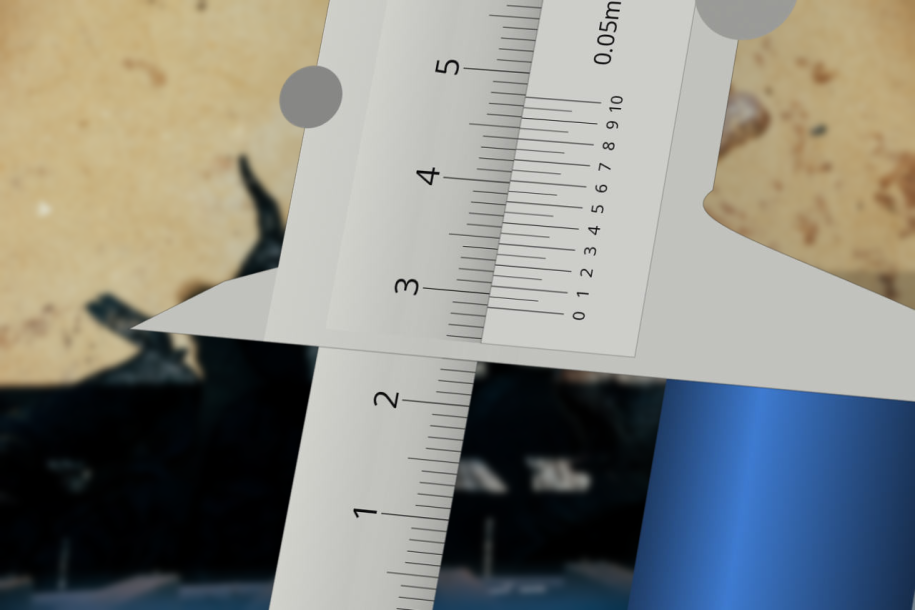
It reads 28.8 mm
